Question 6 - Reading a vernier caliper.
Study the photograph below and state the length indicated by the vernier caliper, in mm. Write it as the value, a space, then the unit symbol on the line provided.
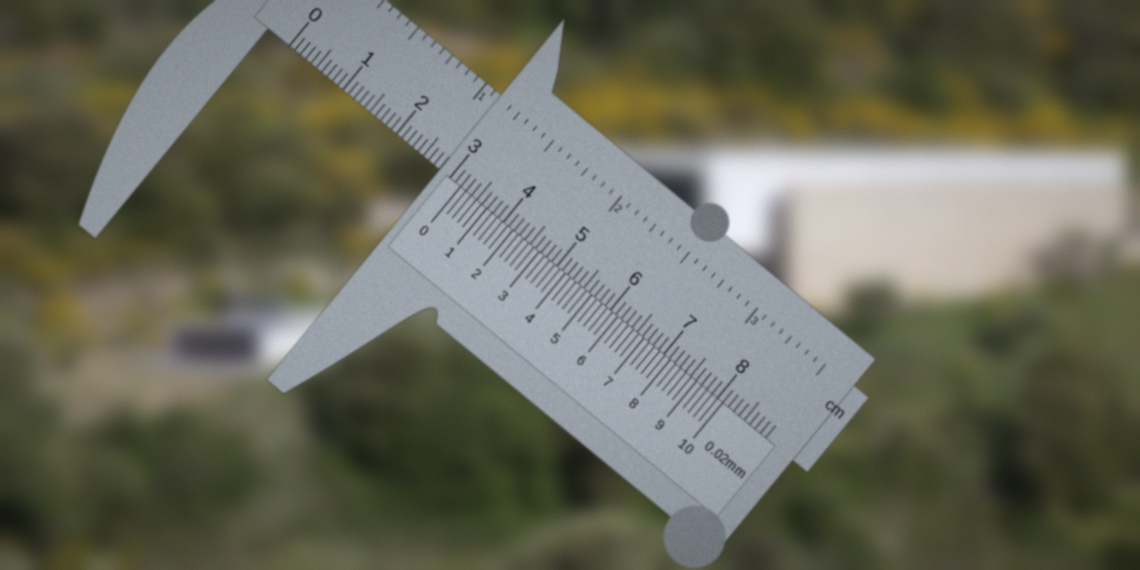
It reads 32.0 mm
